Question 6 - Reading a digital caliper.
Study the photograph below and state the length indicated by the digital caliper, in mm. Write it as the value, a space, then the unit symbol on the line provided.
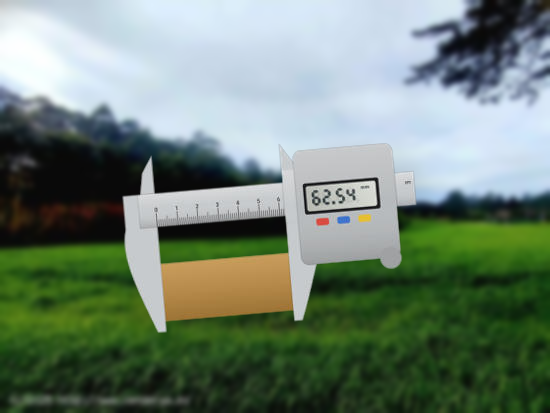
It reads 62.54 mm
